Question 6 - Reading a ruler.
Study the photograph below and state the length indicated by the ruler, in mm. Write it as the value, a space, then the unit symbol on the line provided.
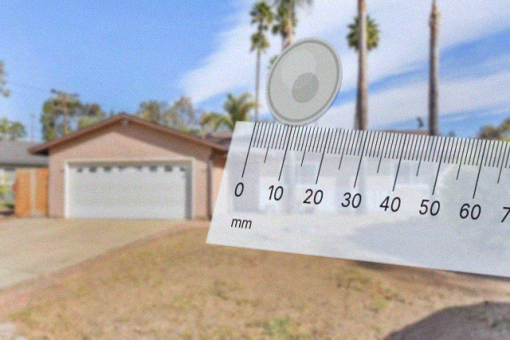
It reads 20 mm
